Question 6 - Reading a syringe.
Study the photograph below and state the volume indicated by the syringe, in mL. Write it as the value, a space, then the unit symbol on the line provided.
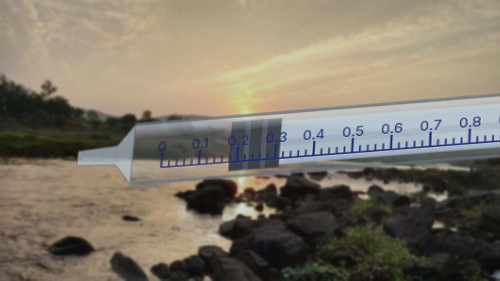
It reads 0.18 mL
